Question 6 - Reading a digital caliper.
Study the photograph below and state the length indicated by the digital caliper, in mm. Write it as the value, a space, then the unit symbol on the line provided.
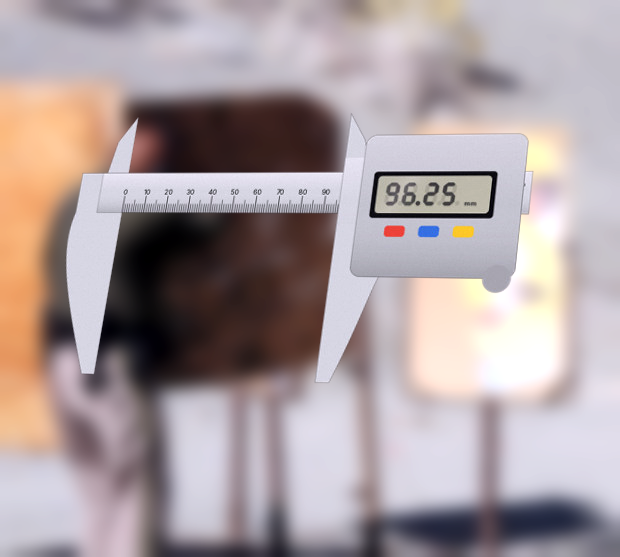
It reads 96.25 mm
